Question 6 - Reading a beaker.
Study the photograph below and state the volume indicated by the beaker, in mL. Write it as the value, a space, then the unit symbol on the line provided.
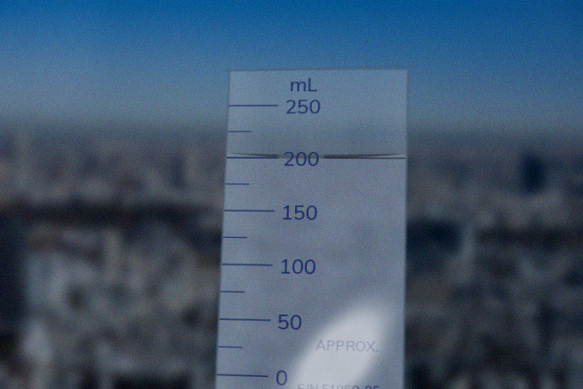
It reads 200 mL
